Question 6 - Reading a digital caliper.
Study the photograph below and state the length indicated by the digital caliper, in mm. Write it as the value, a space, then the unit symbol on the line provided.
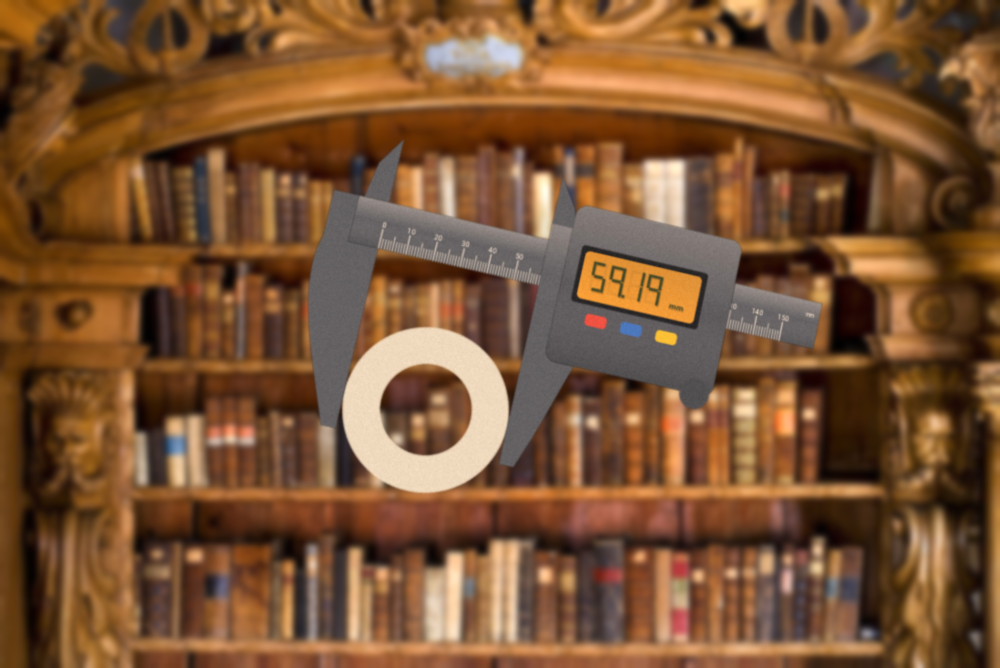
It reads 59.19 mm
